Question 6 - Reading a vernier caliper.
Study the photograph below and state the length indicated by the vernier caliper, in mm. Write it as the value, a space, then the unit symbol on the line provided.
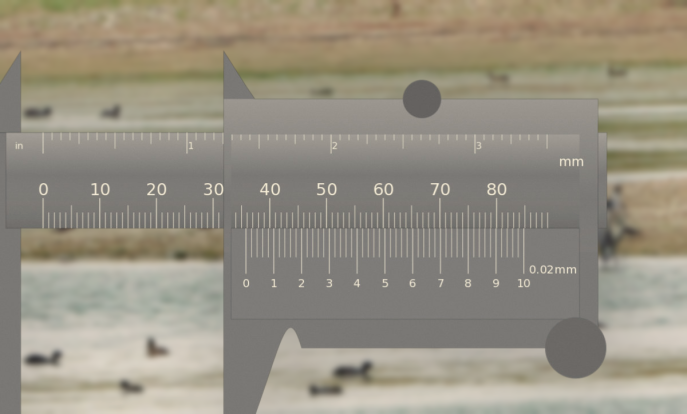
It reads 35.8 mm
